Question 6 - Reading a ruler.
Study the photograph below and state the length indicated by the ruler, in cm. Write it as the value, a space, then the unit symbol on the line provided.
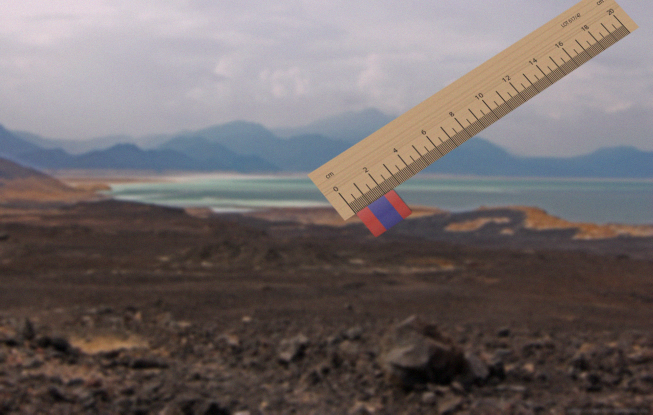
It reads 2.5 cm
